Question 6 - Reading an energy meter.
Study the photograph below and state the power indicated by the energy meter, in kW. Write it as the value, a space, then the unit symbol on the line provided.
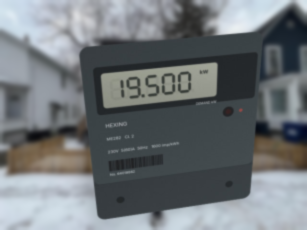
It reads 19.500 kW
